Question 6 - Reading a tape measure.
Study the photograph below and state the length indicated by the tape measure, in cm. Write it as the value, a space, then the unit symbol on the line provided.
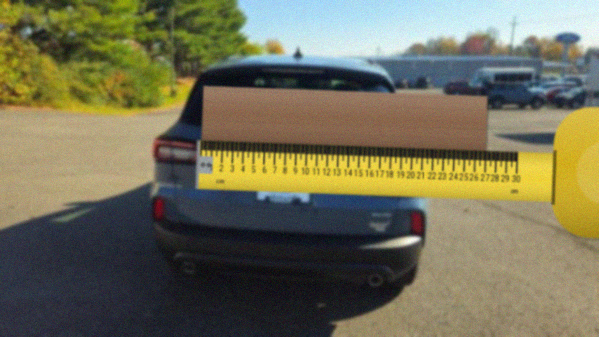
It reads 27 cm
